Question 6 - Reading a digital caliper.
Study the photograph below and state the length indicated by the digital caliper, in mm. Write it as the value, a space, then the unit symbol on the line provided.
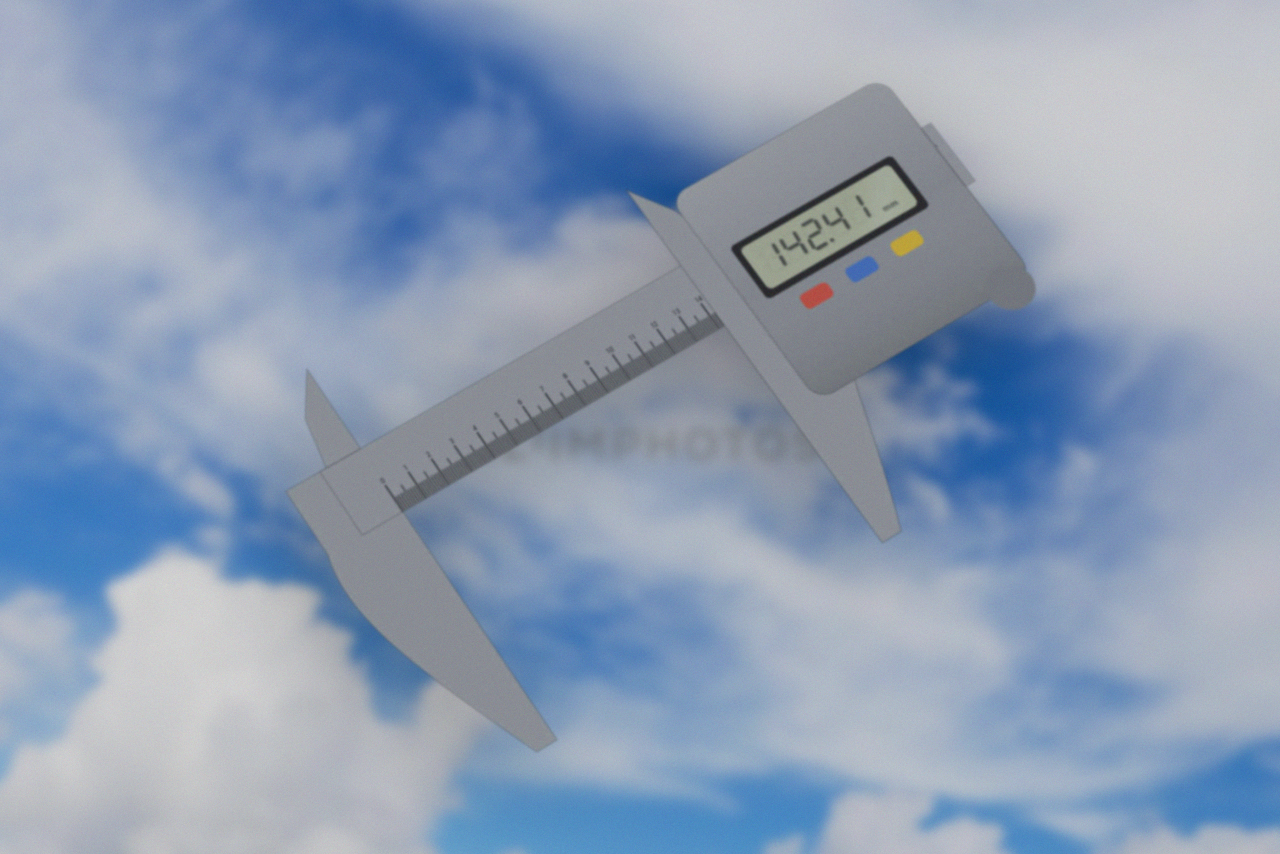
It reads 142.41 mm
